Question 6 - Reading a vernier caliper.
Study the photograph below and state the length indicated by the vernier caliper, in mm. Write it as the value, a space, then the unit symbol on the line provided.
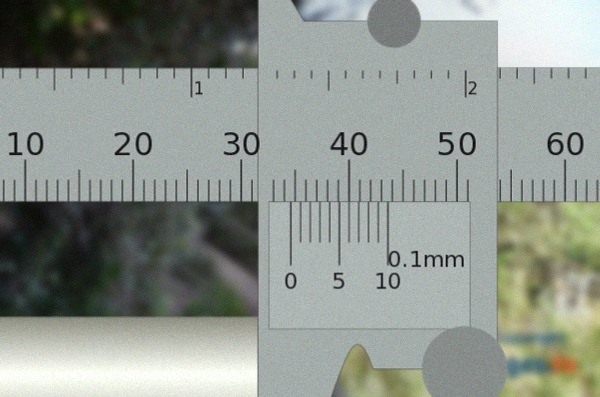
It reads 34.6 mm
